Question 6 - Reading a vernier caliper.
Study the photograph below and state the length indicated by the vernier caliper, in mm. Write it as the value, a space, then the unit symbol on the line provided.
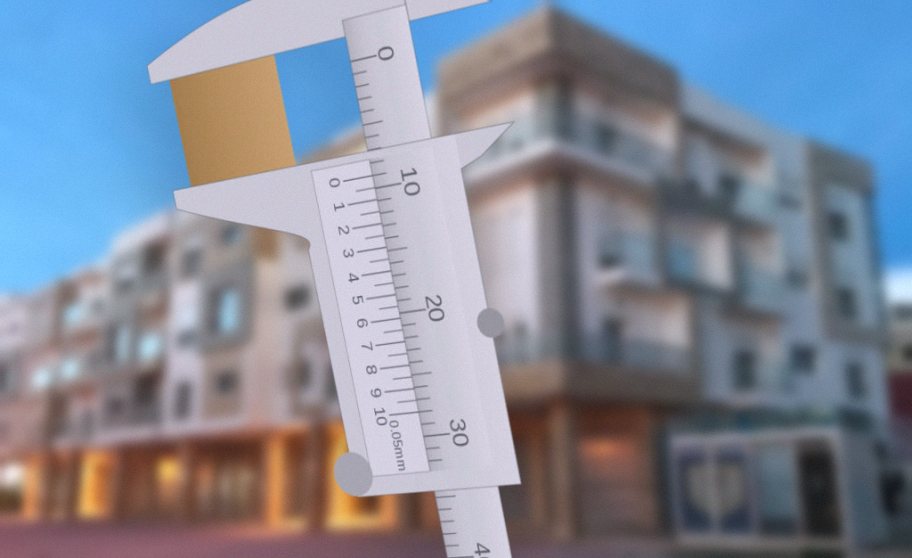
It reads 9.0 mm
